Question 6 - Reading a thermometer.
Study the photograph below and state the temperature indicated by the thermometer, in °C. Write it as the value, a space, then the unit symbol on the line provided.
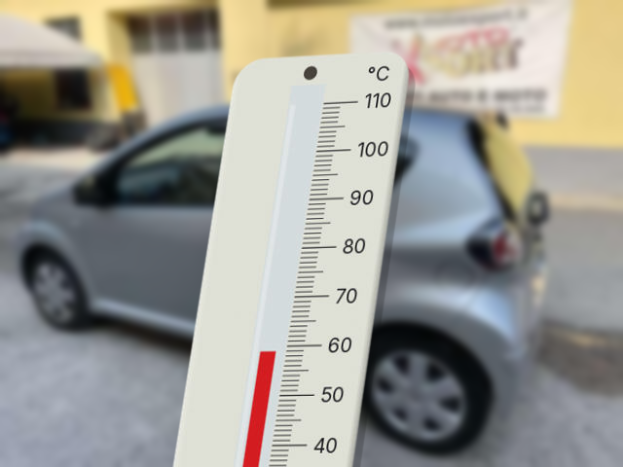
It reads 59 °C
